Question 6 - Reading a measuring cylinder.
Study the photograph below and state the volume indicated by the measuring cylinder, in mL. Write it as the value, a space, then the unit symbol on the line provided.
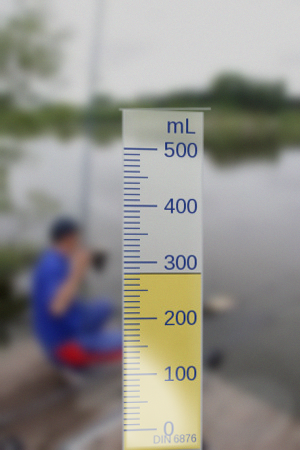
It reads 280 mL
